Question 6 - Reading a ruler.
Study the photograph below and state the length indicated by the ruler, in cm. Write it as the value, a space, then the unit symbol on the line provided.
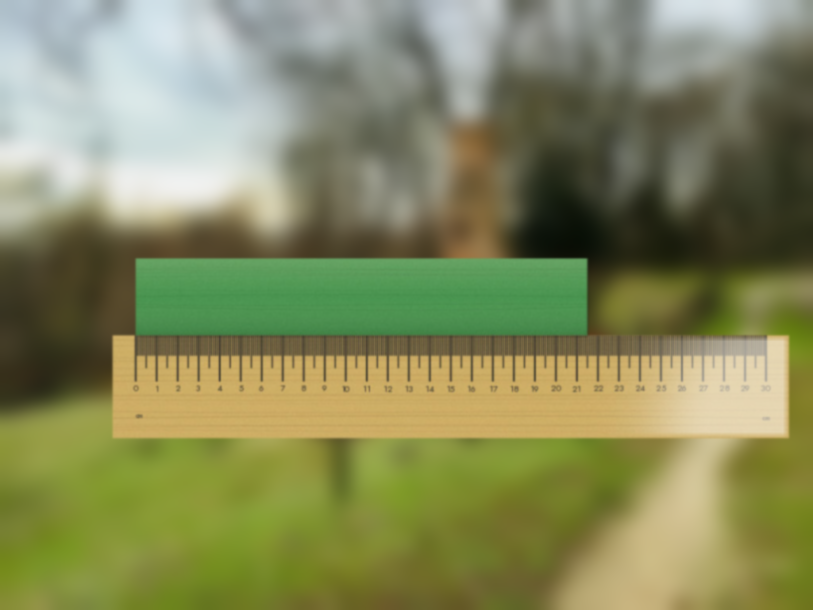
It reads 21.5 cm
